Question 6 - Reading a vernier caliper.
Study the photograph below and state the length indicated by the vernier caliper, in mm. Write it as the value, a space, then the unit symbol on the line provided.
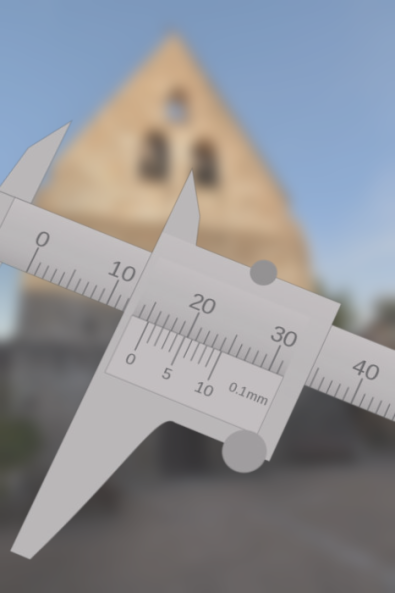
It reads 15.2 mm
